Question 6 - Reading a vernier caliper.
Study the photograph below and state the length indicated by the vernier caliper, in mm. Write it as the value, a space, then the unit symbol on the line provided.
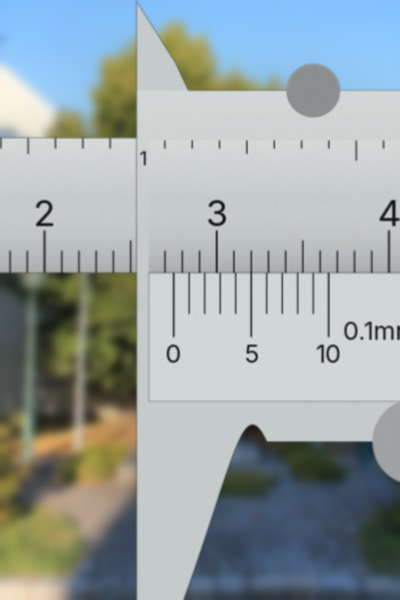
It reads 27.5 mm
